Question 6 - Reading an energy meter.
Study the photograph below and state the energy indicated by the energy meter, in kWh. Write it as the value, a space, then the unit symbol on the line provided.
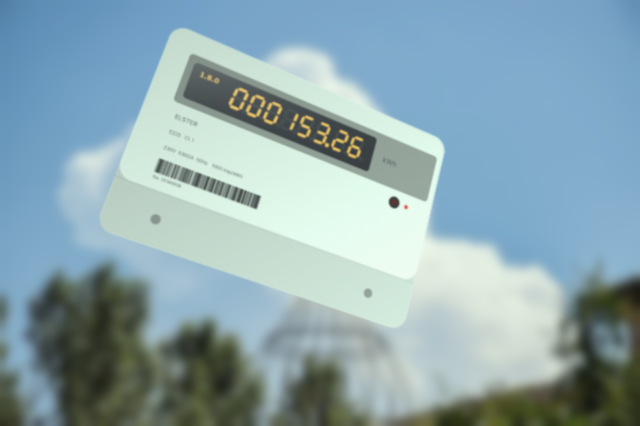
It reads 153.26 kWh
